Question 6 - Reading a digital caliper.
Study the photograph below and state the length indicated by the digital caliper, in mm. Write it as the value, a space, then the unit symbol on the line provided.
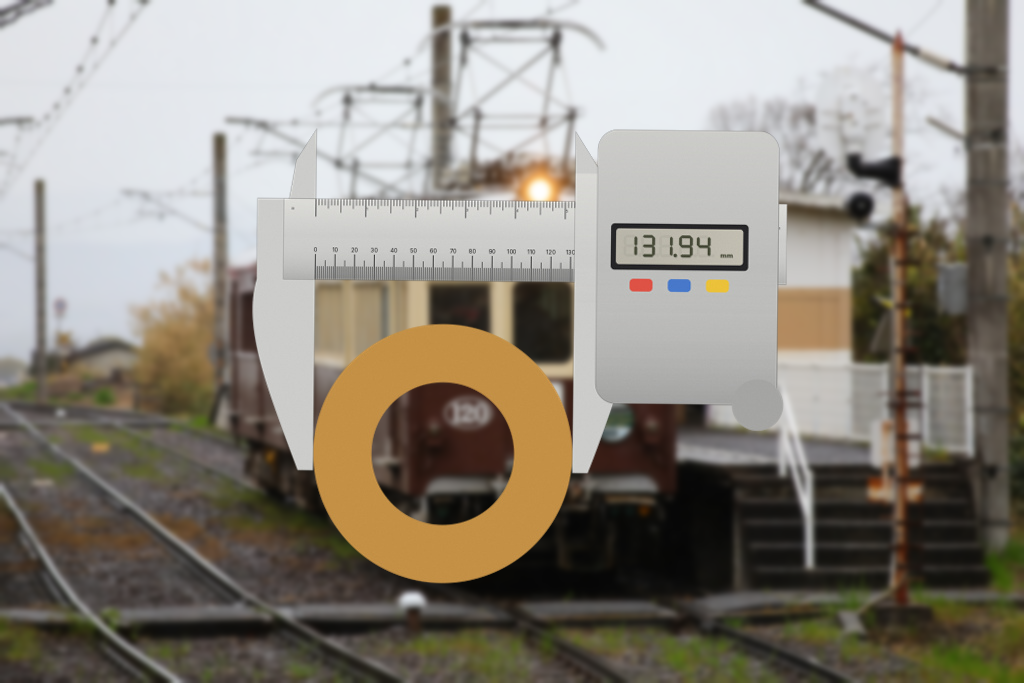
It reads 131.94 mm
